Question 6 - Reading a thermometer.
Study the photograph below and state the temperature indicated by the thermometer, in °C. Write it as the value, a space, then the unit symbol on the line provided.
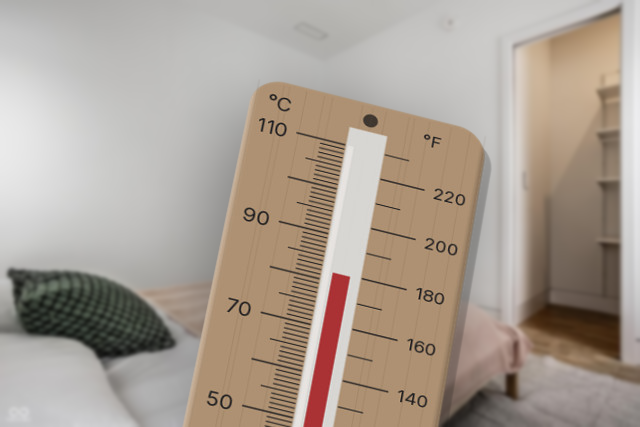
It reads 82 °C
